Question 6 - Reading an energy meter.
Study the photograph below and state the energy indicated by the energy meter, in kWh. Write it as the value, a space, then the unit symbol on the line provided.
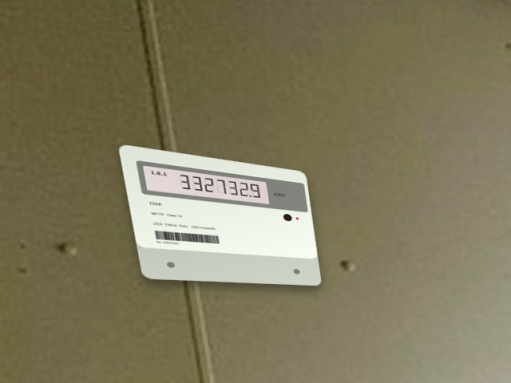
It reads 332732.9 kWh
